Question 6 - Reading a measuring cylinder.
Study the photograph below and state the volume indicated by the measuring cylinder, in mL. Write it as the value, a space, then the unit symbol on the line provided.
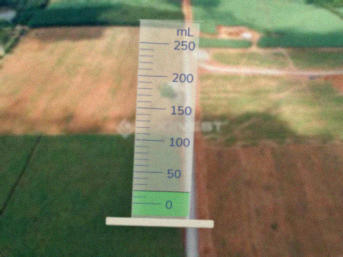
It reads 20 mL
